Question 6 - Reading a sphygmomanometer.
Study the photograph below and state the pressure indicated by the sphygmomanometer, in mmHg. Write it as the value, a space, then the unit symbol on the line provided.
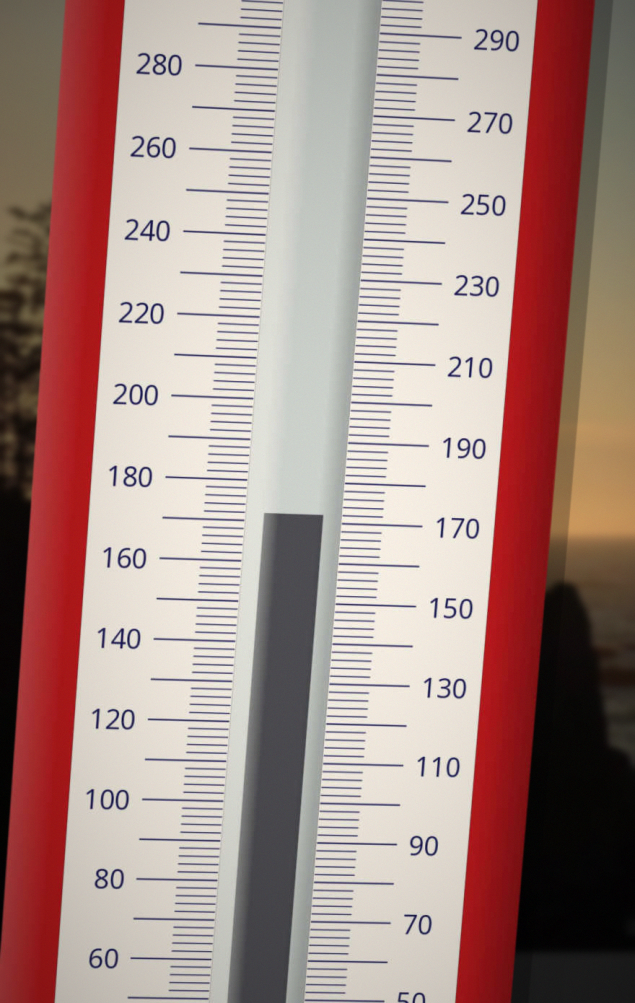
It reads 172 mmHg
